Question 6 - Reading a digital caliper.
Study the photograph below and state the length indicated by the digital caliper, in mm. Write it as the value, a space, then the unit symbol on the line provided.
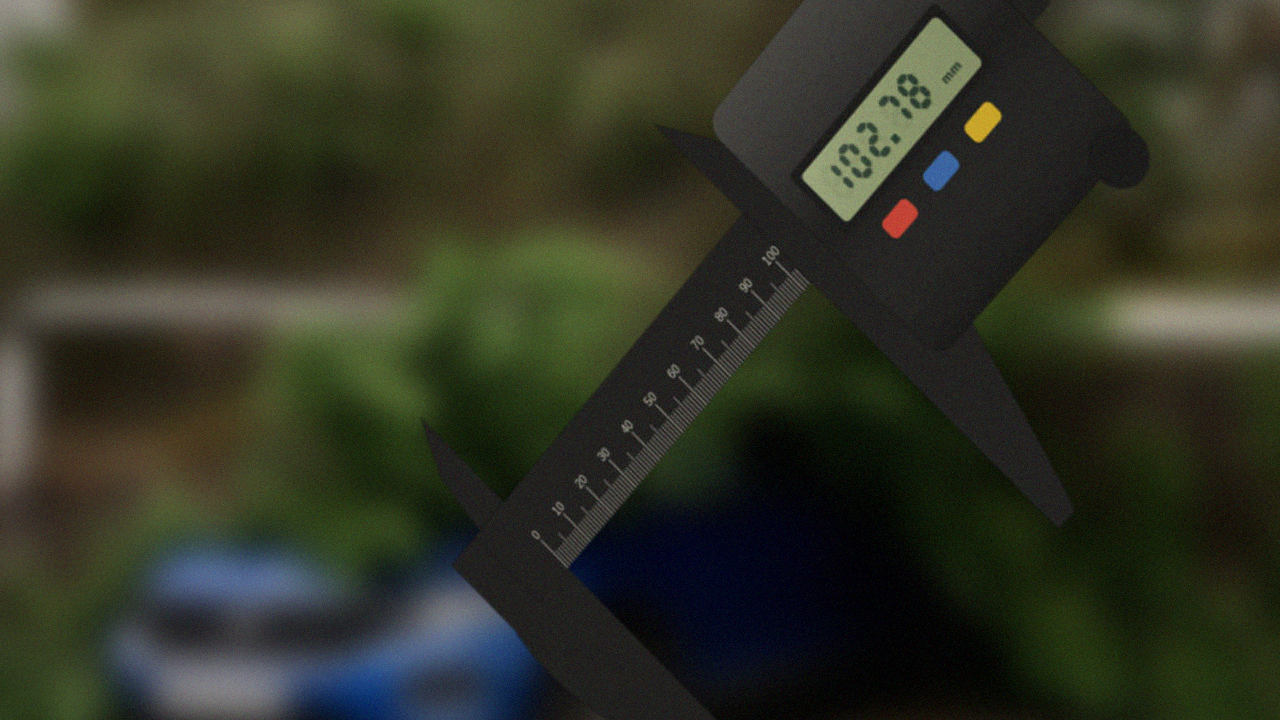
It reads 102.78 mm
